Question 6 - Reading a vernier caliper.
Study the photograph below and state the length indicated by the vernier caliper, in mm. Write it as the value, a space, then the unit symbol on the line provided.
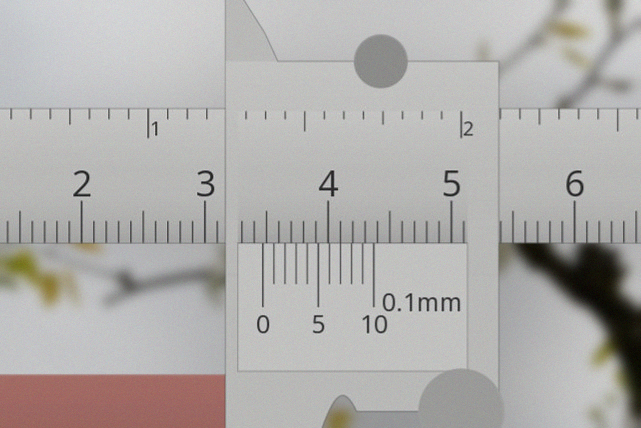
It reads 34.7 mm
